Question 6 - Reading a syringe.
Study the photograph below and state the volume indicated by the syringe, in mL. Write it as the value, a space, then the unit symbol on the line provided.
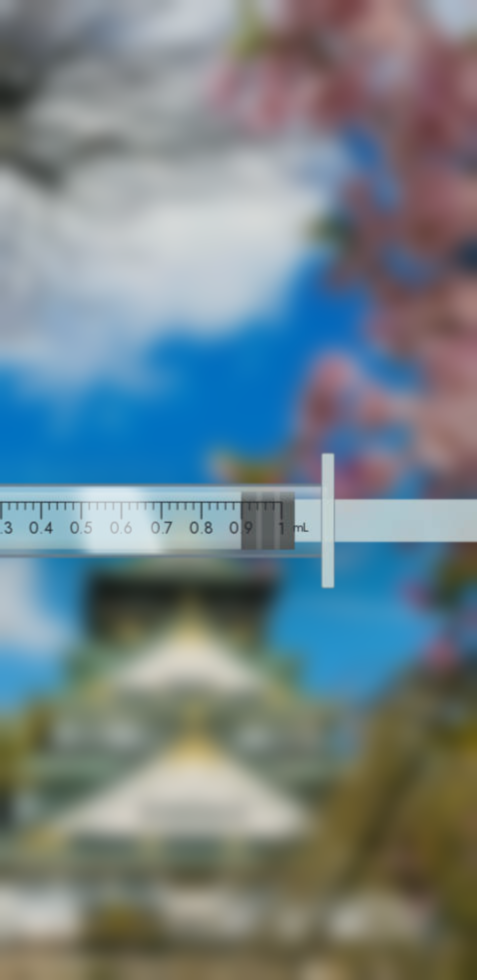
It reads 0.9 mL
